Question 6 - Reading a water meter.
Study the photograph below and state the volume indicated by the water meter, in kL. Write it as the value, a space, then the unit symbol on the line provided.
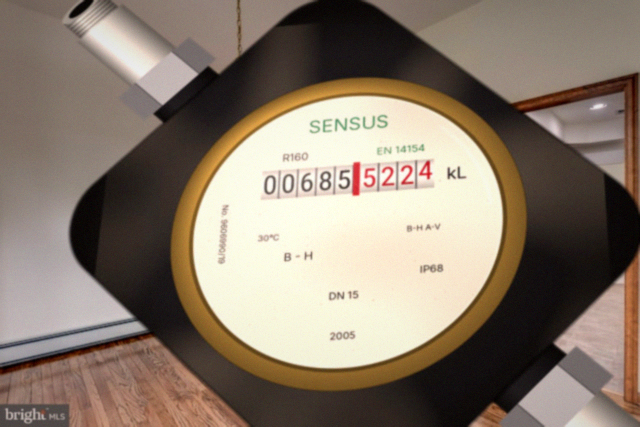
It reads 685.5224 kL
